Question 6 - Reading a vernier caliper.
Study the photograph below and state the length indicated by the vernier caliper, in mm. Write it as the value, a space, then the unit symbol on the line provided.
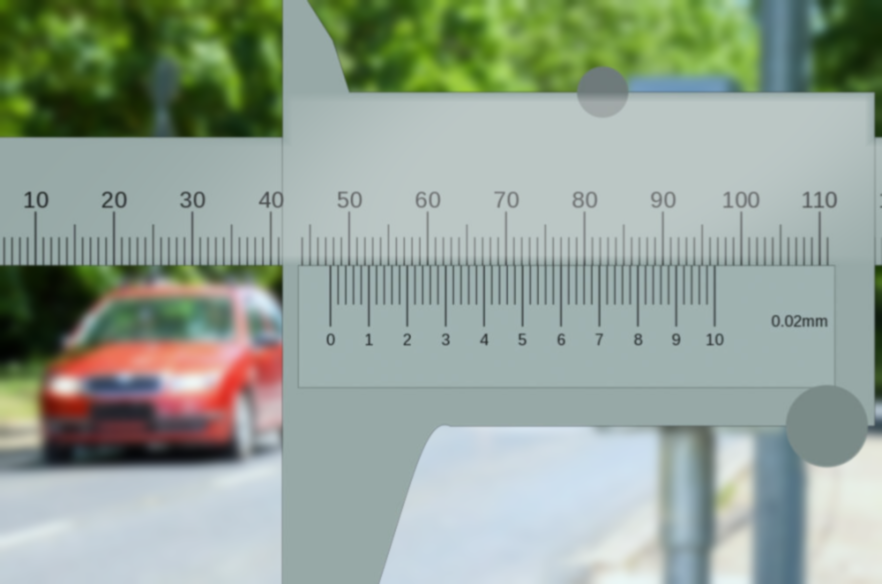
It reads 47.6 mm
